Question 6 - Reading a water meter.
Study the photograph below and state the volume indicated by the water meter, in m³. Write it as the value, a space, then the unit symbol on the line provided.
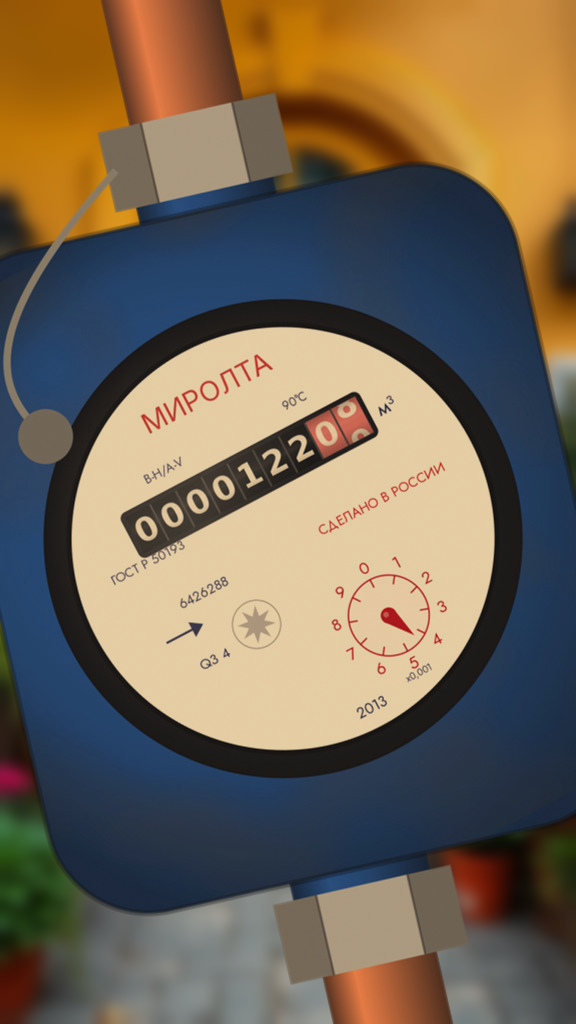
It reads 122.084 m³
